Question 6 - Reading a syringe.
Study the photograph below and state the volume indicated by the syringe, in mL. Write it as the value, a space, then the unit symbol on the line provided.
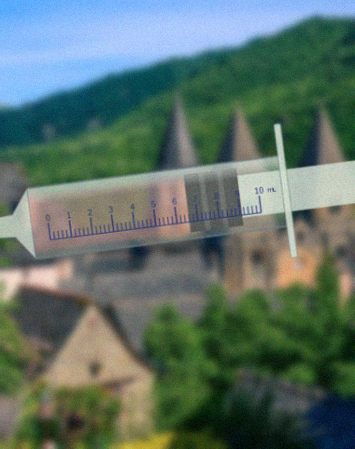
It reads 6.6 mL
